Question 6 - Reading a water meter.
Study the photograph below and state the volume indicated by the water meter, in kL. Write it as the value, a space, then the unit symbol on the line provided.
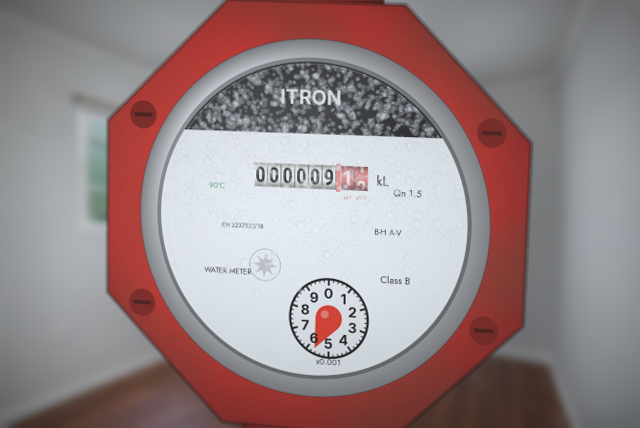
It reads 9.115 kL
